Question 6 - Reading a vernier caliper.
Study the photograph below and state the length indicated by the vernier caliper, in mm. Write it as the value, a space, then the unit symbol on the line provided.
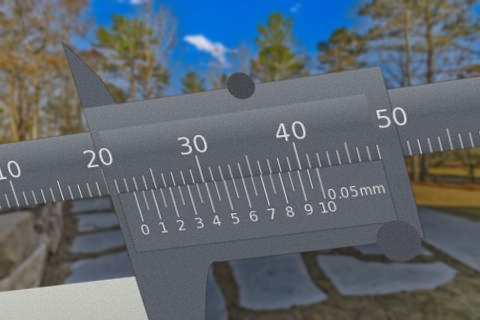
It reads 22.6 mm
